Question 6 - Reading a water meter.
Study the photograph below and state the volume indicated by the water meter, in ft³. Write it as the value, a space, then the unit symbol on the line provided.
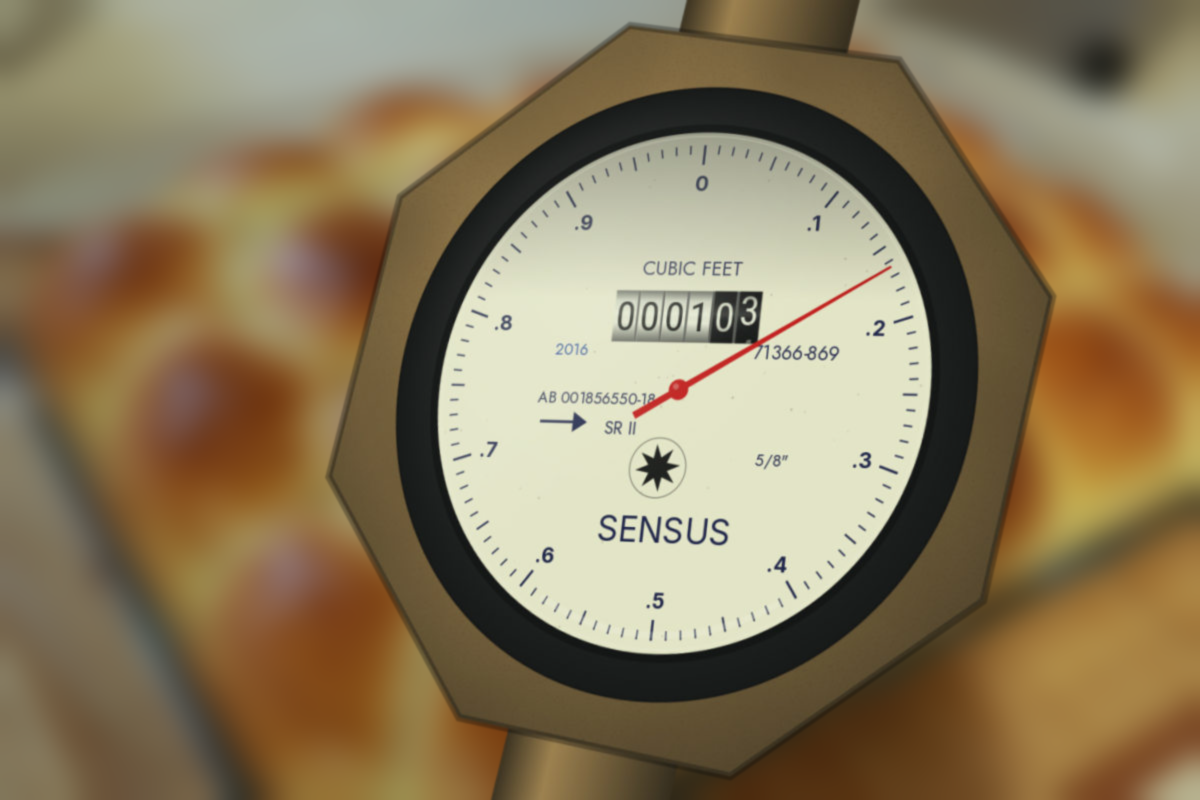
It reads 103.16 ft³
